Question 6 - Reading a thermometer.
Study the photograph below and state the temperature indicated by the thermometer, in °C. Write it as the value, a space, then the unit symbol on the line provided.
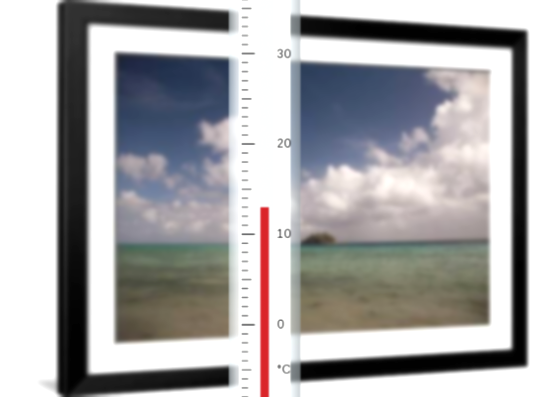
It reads 13 °C
